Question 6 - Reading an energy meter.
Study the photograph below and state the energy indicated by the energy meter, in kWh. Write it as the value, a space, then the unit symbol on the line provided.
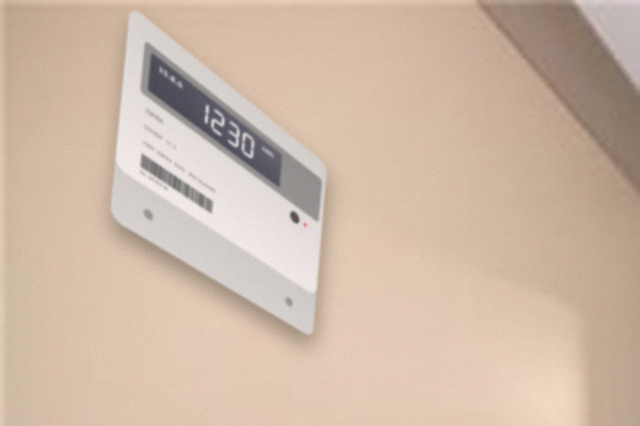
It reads 1230 kWh
